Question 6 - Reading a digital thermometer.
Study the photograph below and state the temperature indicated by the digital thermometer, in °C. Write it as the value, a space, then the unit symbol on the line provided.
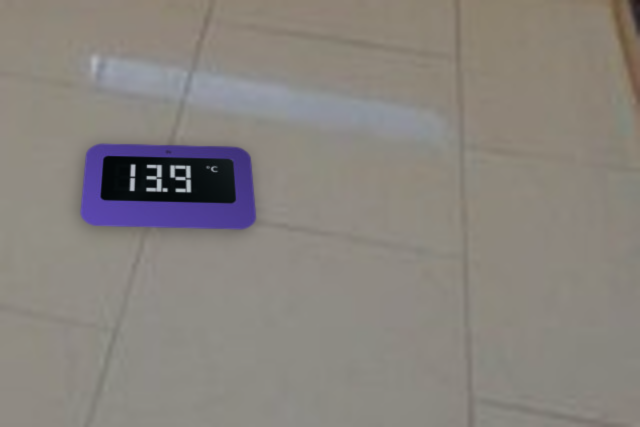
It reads 13.9 °C
